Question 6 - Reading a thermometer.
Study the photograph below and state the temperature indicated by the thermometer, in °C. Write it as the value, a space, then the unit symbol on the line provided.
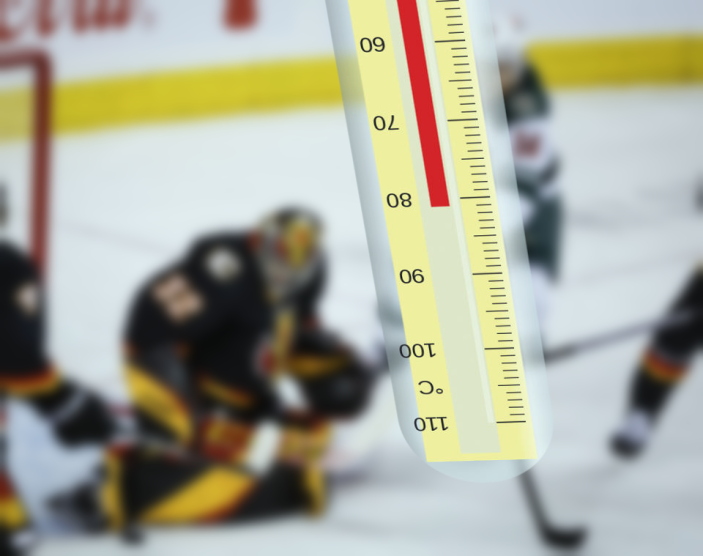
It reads 81 °C
